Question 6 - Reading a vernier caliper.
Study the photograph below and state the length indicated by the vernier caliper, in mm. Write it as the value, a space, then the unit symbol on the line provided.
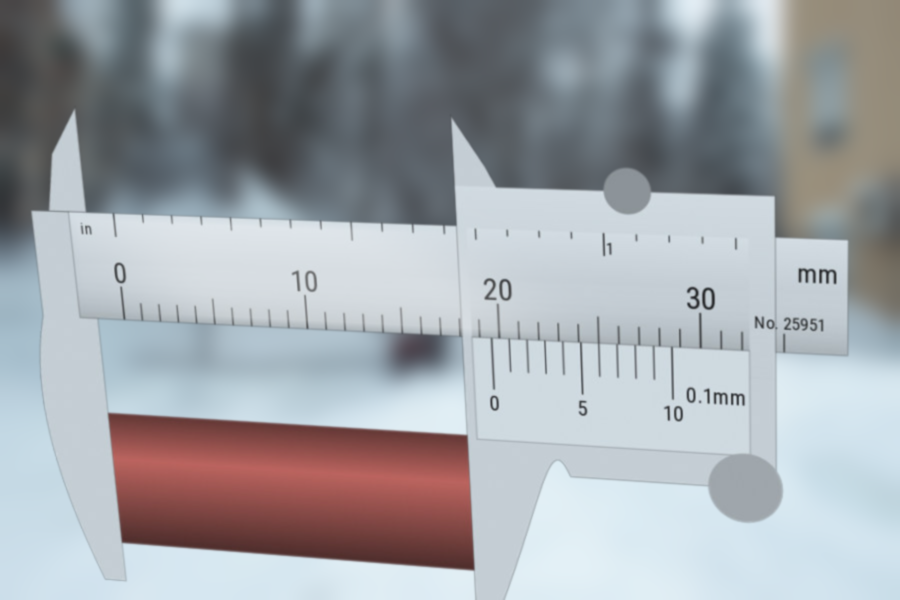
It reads 19.6 mm
